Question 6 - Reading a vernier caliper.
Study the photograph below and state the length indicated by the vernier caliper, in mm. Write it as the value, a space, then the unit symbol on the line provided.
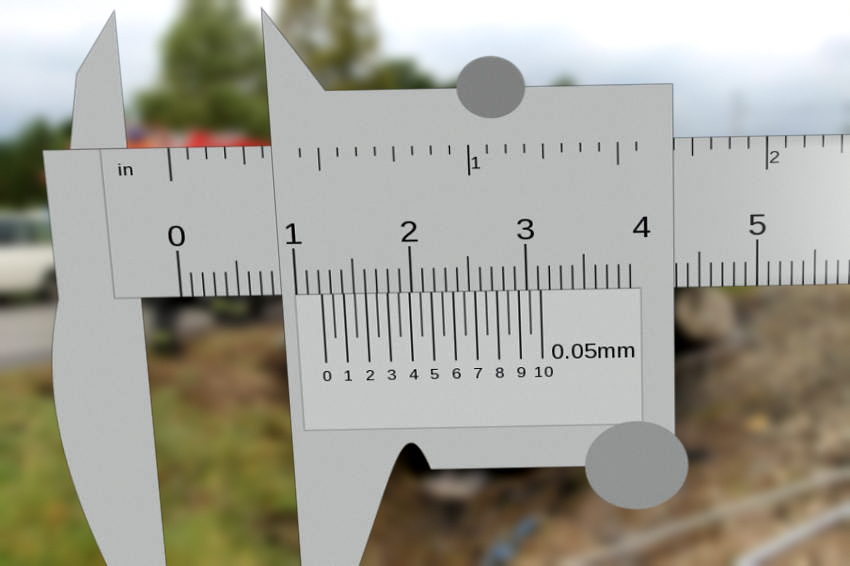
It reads 12.2 mm
